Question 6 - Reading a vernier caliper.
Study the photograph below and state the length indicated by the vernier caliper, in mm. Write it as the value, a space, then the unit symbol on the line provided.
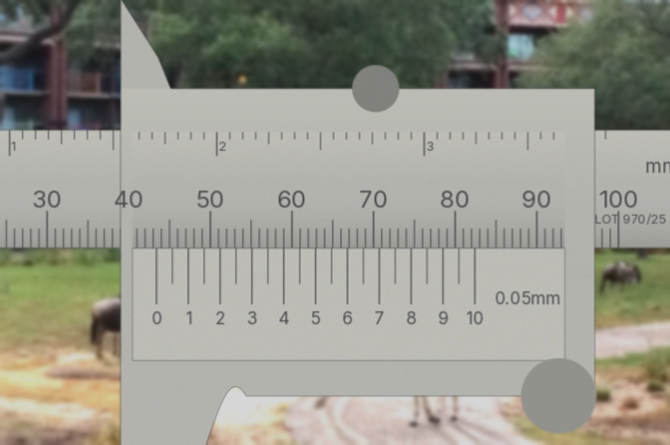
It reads 43.4 mm
